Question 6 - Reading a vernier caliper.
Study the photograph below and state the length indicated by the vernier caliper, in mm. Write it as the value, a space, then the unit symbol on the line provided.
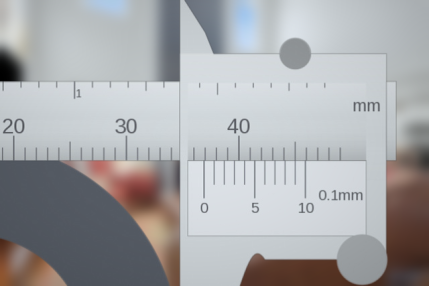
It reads 36.9 mm
